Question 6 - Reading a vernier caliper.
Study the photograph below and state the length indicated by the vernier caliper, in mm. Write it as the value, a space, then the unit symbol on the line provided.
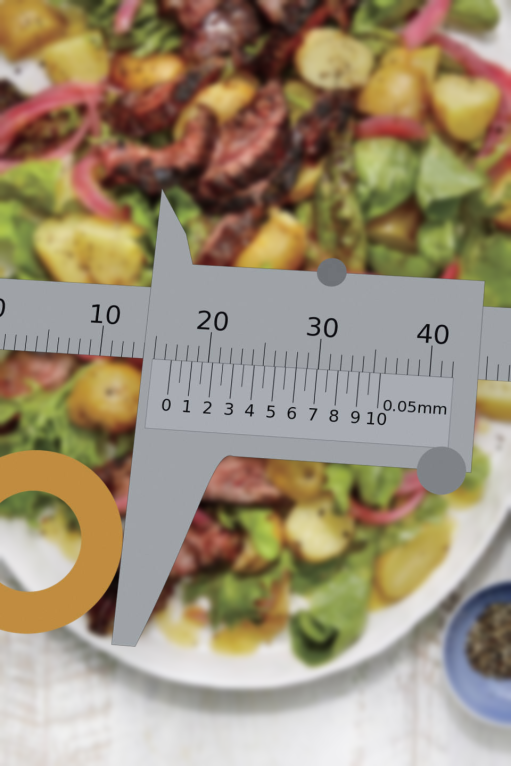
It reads 16.6 mm
